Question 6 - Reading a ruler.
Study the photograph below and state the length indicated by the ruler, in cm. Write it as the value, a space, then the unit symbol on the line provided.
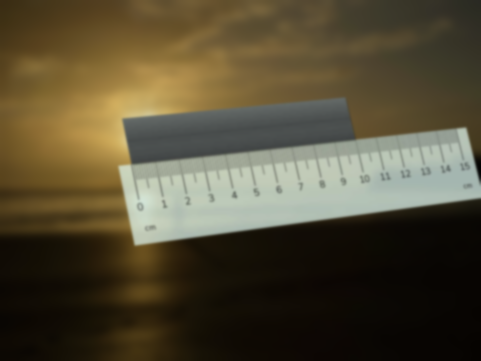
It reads 10 cm
